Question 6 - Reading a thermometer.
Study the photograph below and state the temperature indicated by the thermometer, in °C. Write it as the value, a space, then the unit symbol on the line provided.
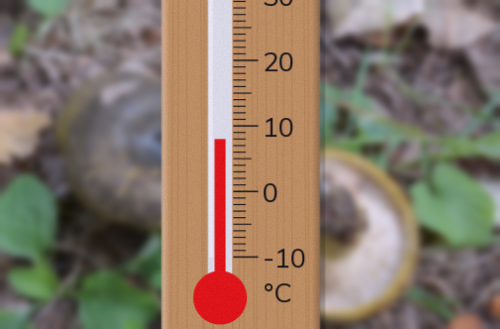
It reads 8 °C
